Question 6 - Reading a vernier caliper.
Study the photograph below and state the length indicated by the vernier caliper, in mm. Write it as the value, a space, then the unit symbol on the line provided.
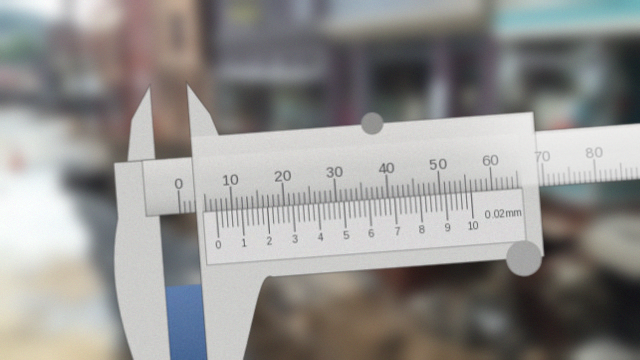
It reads 7.0 mm
